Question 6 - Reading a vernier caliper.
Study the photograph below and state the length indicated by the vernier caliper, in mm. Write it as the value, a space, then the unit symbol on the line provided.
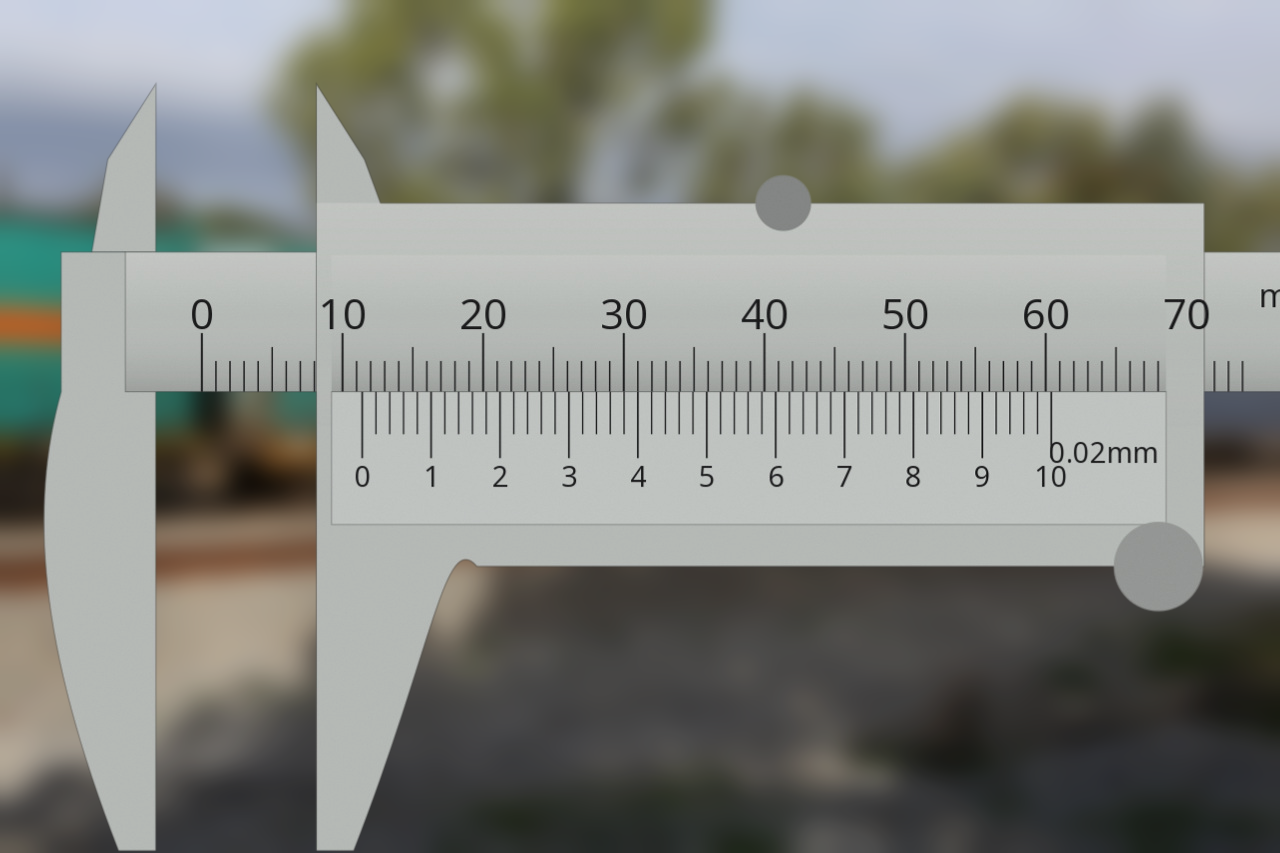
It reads 11.4 mm
